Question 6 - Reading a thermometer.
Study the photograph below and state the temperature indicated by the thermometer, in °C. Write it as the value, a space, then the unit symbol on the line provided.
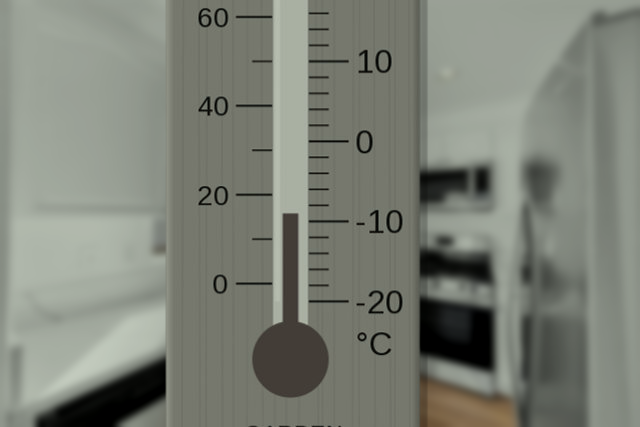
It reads -9 °C
